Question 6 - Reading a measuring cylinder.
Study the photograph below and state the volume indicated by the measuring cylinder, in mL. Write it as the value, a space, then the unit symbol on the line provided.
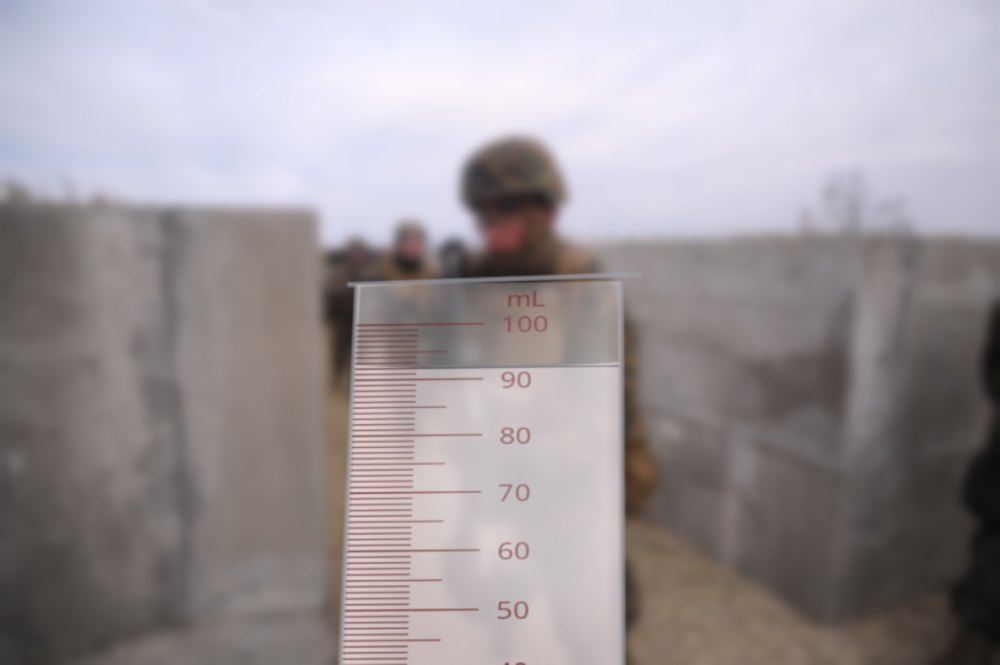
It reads 92 mL
